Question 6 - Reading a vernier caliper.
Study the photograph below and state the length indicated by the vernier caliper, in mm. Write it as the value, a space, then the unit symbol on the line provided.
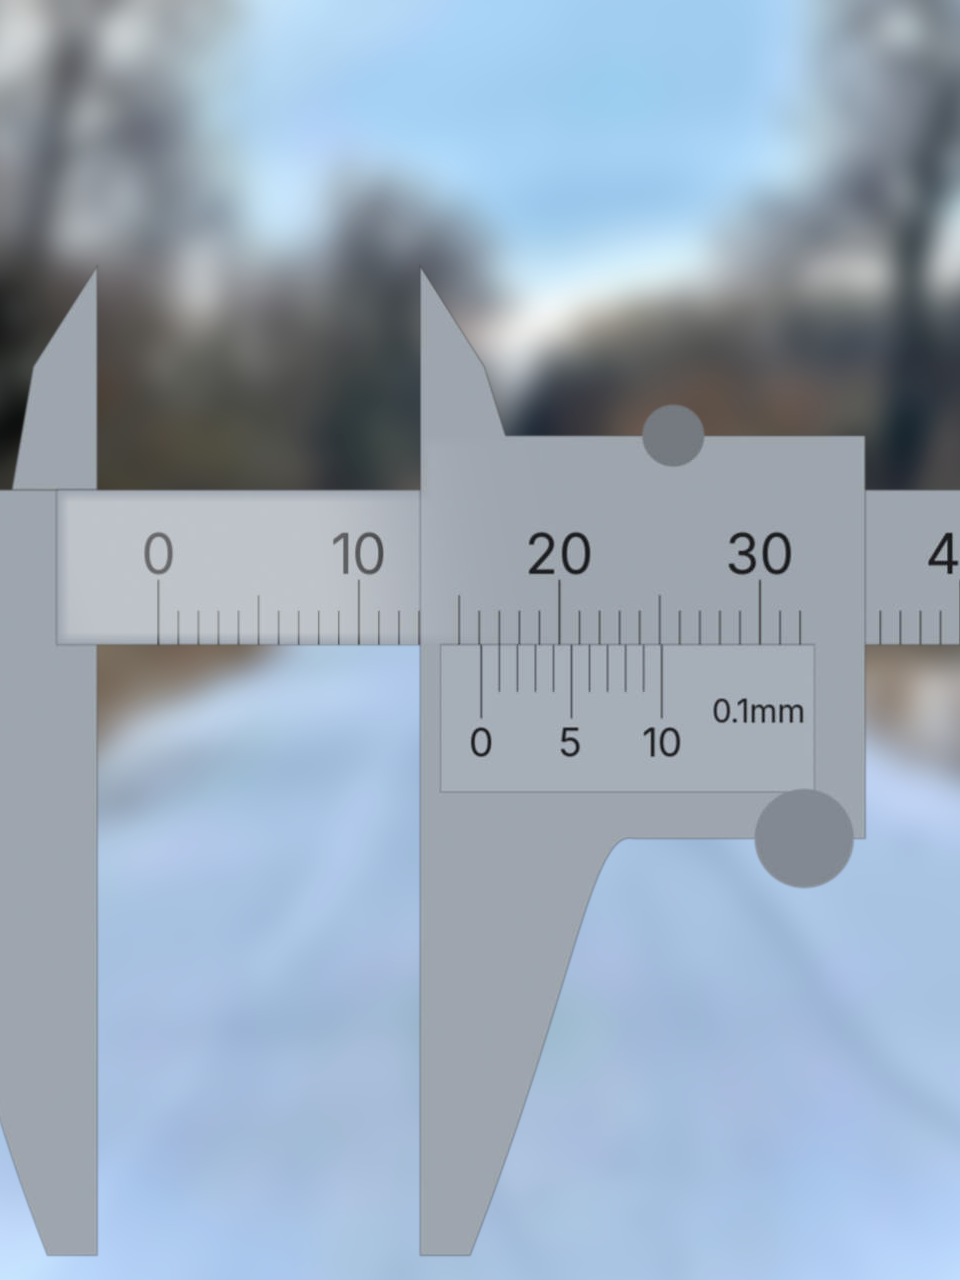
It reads 16.1 mm
